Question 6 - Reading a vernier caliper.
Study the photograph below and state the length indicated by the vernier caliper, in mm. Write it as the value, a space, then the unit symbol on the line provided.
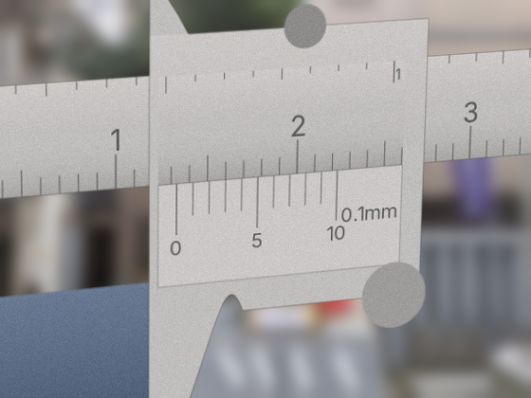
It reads 13.3 mm
